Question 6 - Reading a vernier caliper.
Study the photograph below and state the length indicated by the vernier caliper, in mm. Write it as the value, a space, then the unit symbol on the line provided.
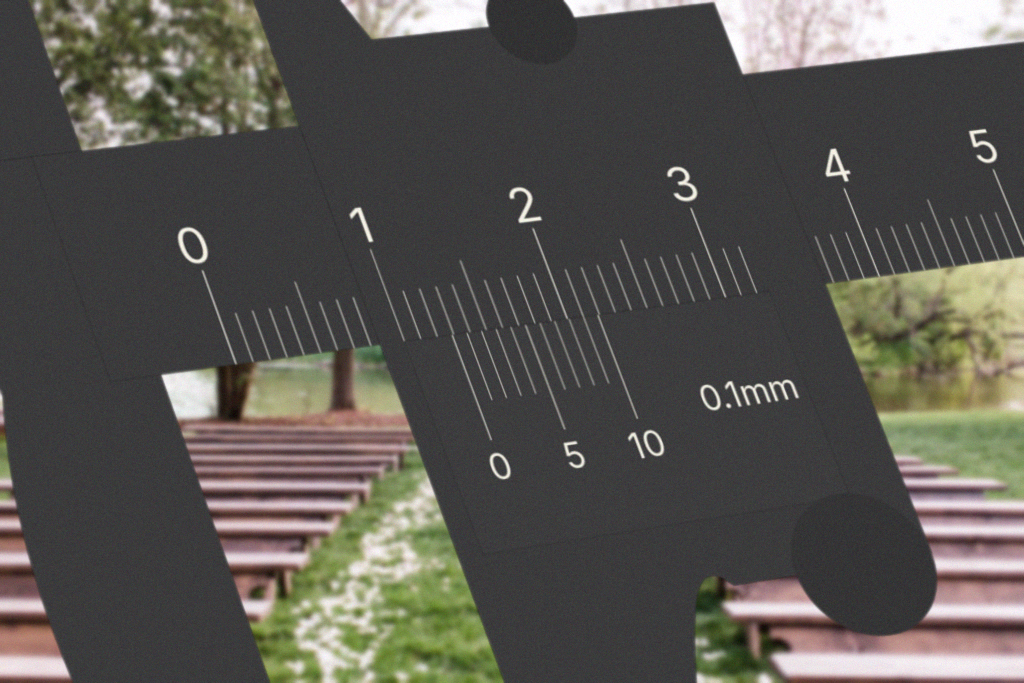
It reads 12.9 mm
